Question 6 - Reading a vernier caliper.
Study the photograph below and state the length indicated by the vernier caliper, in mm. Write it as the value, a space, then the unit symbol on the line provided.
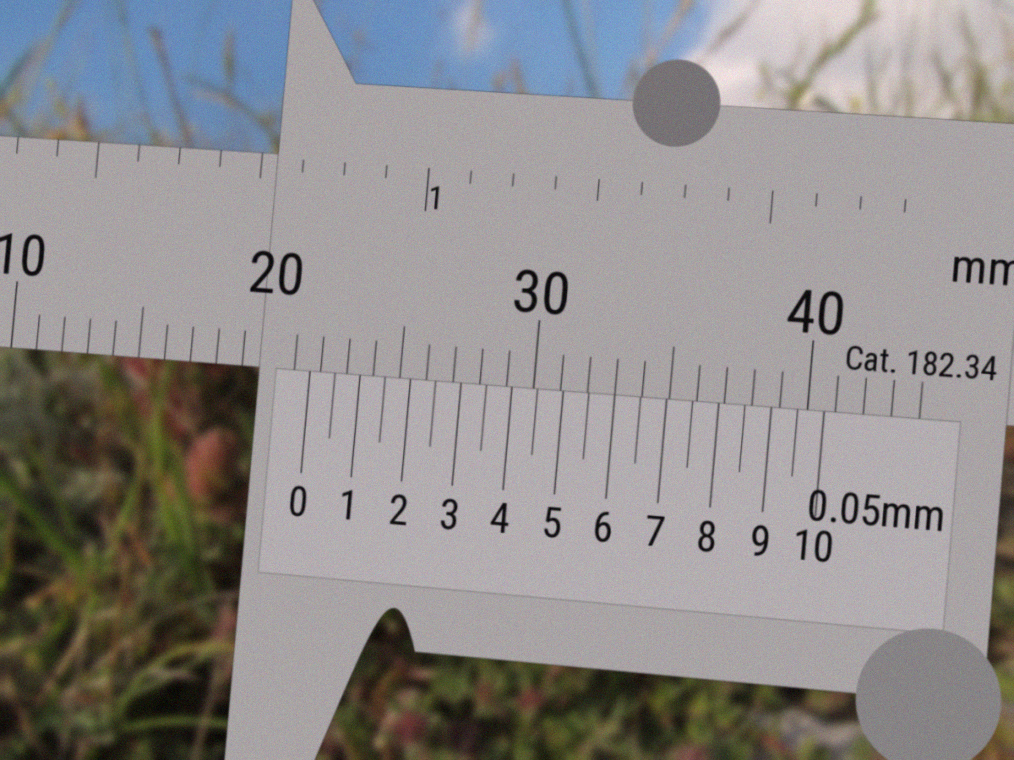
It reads 21.60 mm
